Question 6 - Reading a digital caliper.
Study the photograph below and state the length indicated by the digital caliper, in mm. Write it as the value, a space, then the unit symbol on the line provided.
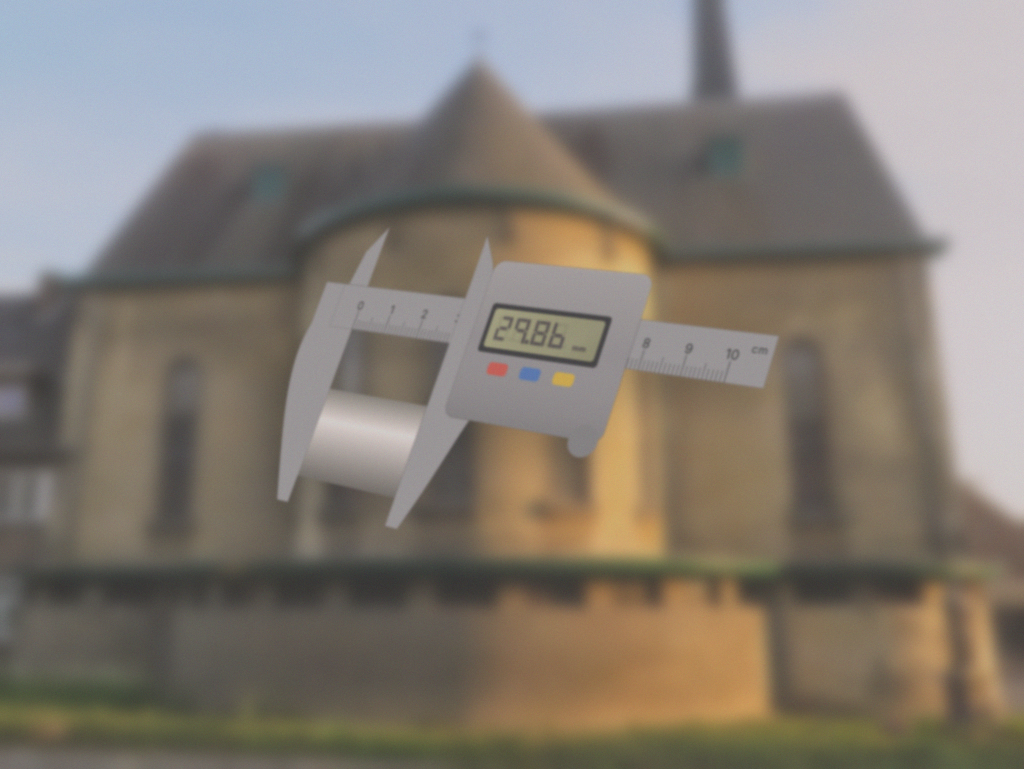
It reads 29.86 mm
